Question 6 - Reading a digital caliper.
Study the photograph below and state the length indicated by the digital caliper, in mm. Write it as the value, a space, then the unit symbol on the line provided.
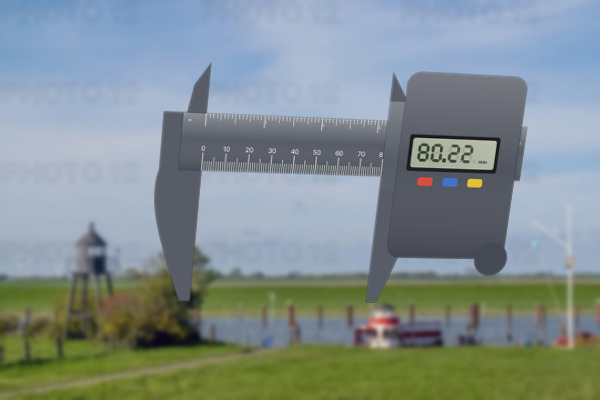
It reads 80.22 mm
